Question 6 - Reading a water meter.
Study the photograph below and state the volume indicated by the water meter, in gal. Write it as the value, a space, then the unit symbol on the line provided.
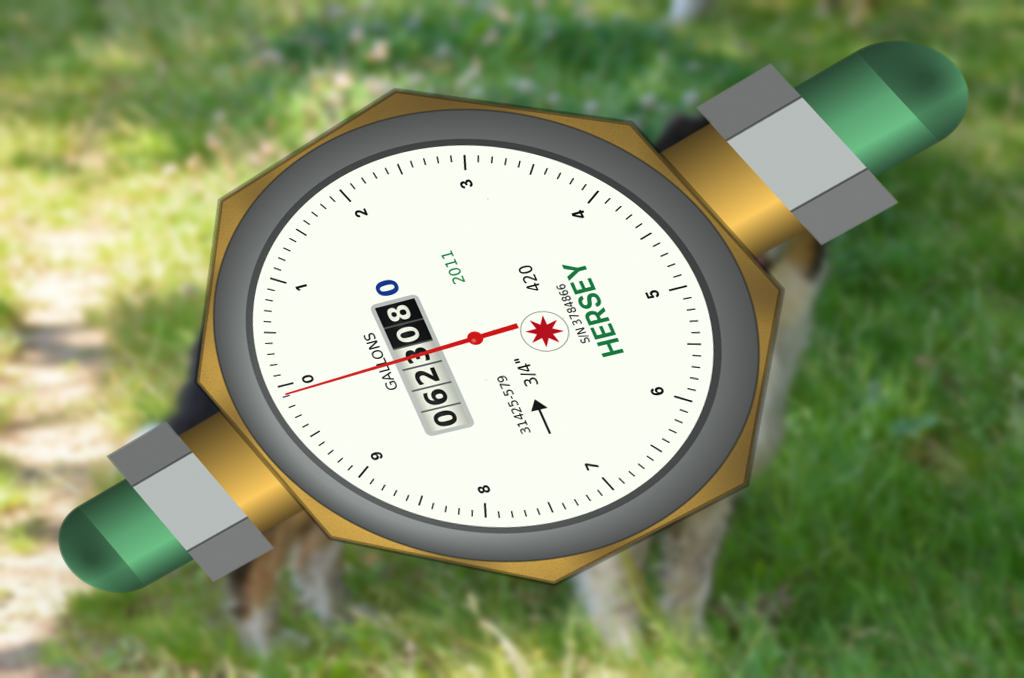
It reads 623079.9 gal
